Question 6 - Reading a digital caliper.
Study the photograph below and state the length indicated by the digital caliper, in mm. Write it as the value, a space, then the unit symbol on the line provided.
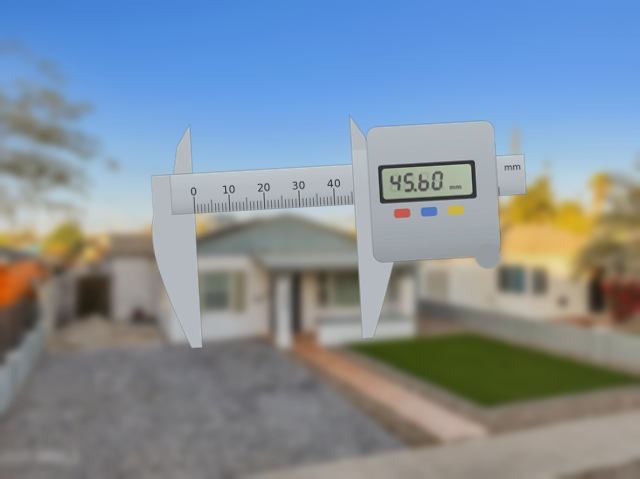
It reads 45.60 mm
